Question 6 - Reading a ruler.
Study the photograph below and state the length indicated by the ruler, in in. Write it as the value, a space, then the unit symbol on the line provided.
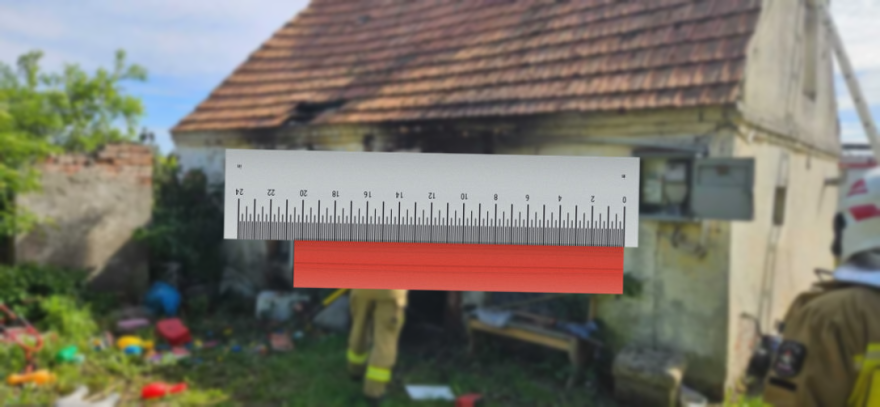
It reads 20.5 in
